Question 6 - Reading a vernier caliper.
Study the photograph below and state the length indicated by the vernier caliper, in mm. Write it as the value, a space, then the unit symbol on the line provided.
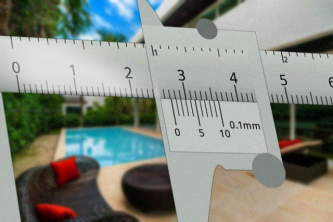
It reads 27.2 mm
